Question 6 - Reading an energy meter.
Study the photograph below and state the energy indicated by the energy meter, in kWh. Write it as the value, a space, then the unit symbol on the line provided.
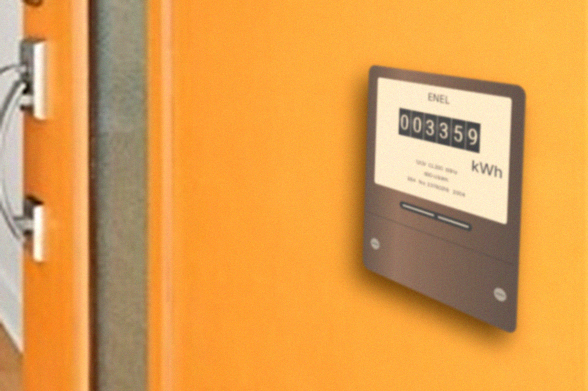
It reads 3359 kWh
